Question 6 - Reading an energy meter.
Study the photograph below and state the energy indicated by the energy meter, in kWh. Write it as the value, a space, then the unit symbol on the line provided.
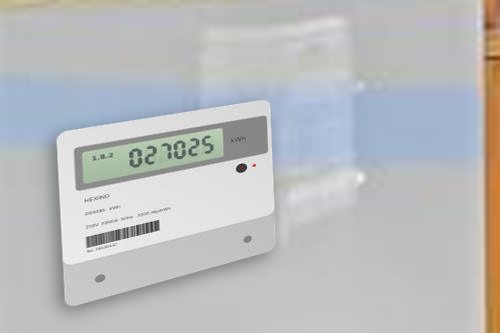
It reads 27025 kWh
